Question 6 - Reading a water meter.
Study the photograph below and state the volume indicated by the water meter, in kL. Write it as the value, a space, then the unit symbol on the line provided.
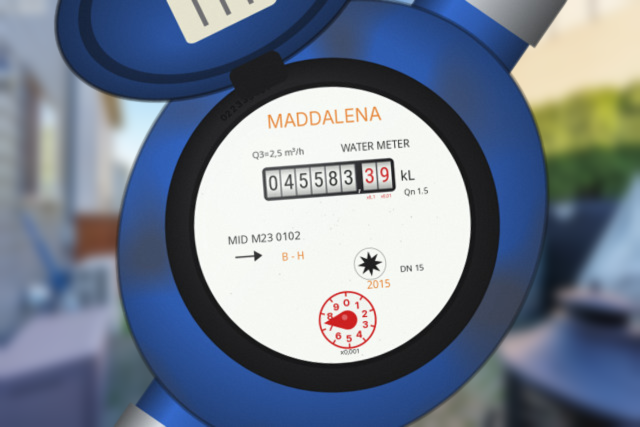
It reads 45583.397 kL
